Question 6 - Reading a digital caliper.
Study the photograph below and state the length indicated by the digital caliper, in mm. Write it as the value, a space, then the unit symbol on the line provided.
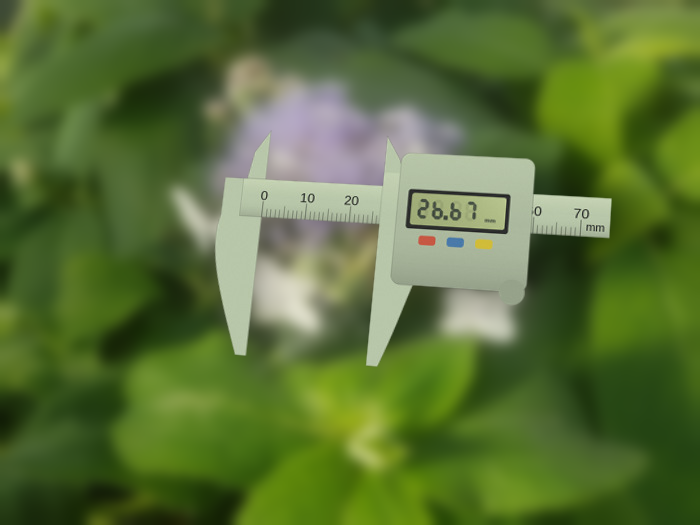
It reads 26.67 mm
